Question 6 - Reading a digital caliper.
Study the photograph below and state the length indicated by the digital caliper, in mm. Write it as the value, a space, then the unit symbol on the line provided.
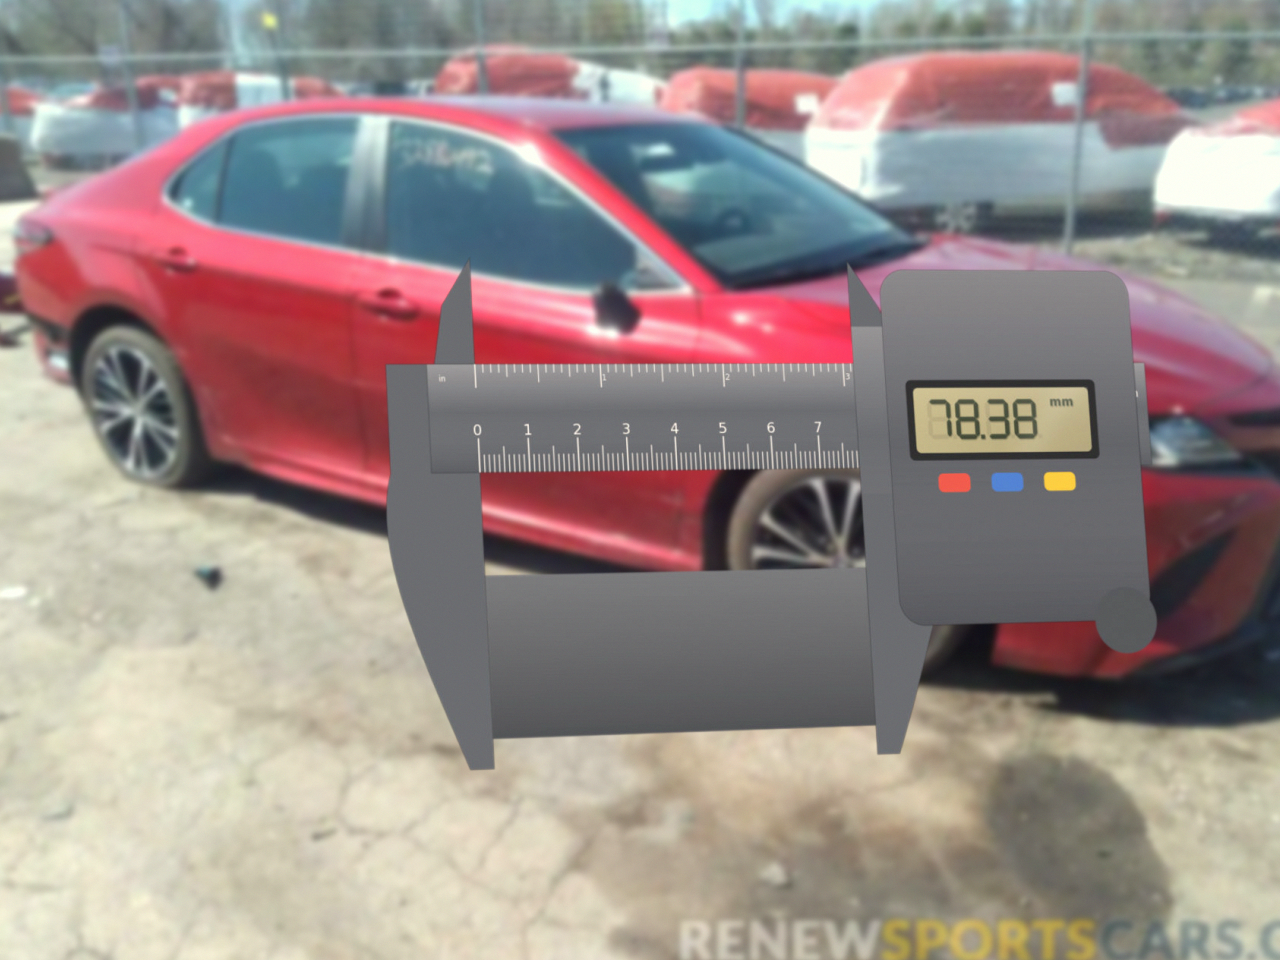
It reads 78.38 mm
